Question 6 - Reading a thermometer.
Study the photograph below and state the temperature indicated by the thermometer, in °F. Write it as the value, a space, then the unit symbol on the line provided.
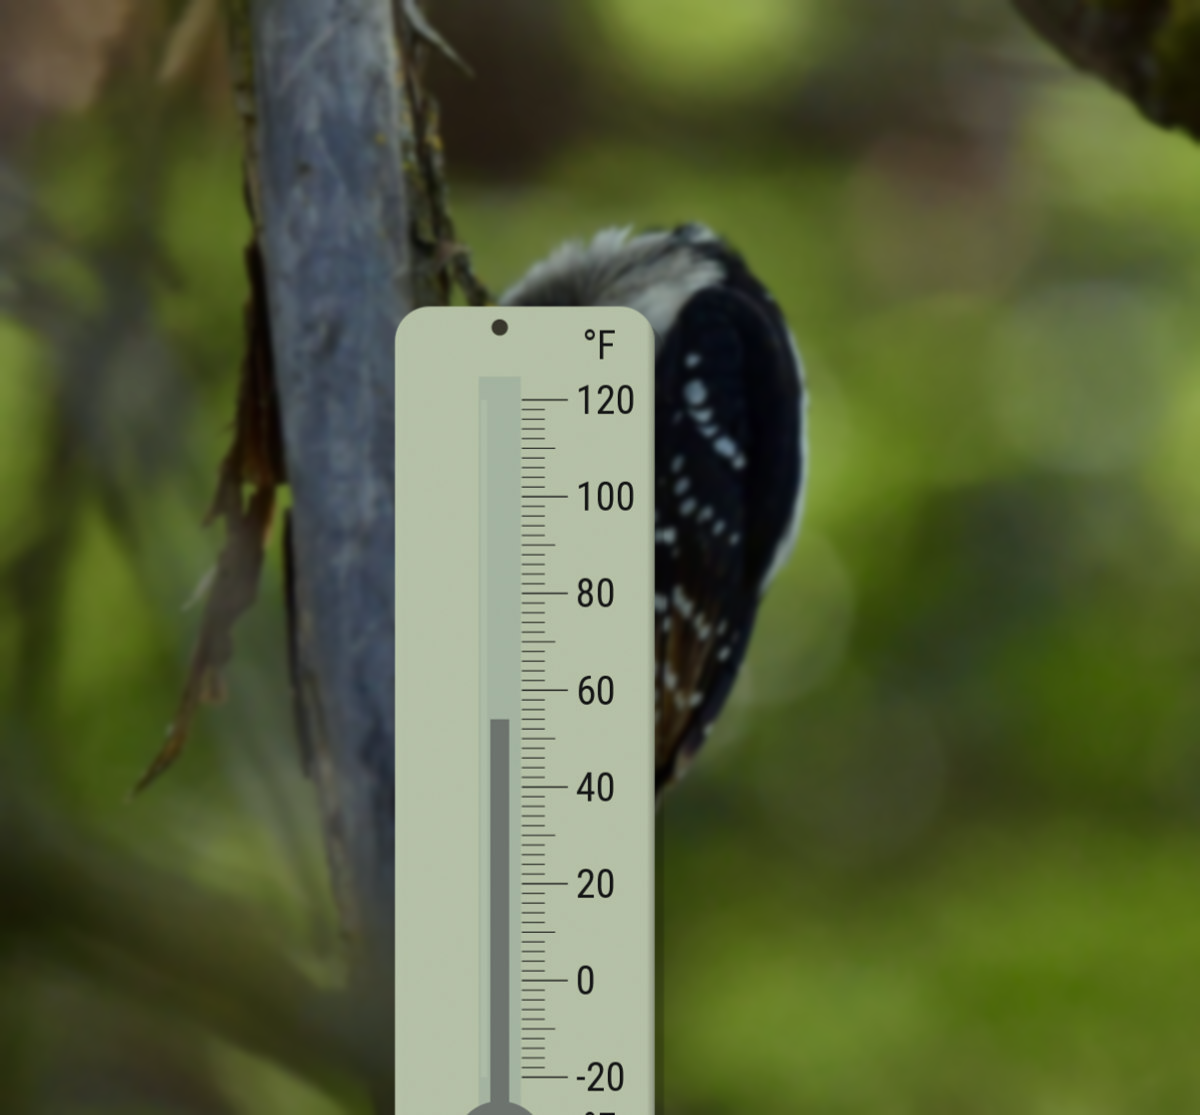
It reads 54 °F
